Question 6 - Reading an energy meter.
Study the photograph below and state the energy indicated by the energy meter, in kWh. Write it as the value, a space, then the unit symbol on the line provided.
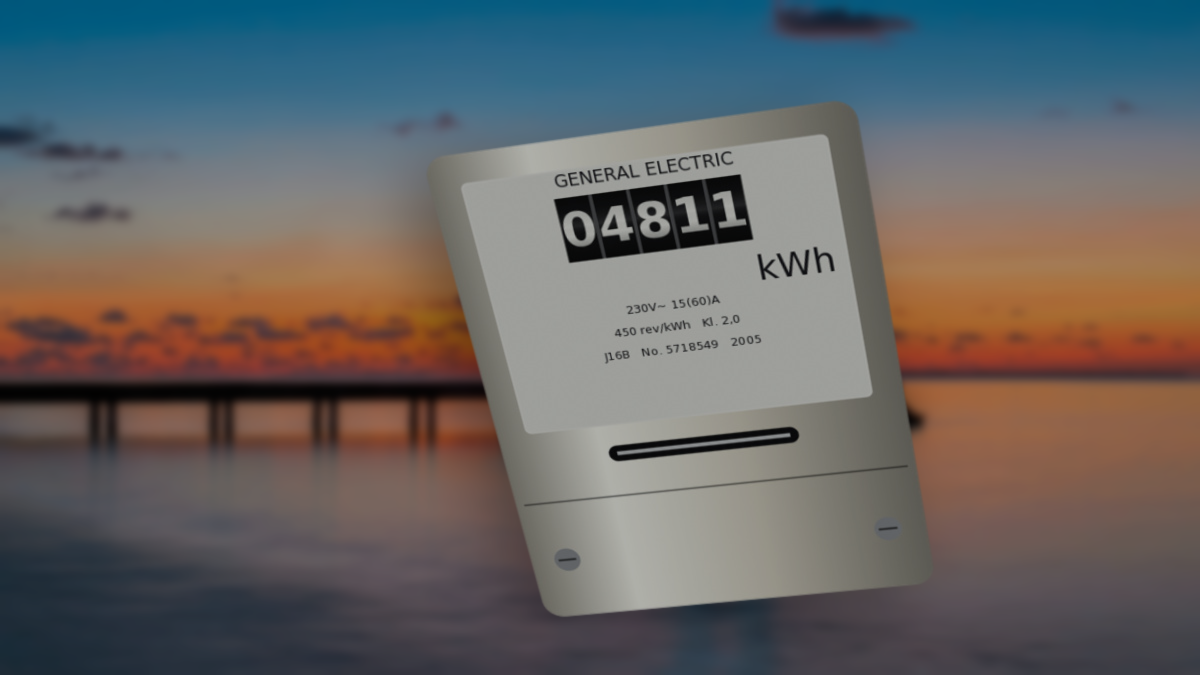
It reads 4811 kWh
